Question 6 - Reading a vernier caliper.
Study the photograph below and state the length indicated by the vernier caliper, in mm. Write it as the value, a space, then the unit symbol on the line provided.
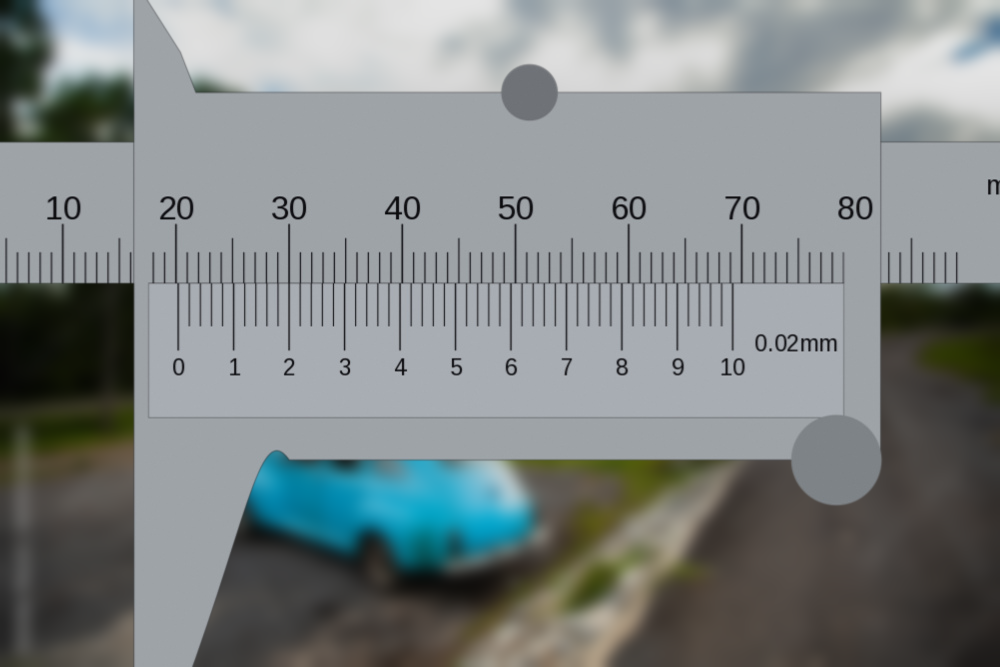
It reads 20.2 mm
